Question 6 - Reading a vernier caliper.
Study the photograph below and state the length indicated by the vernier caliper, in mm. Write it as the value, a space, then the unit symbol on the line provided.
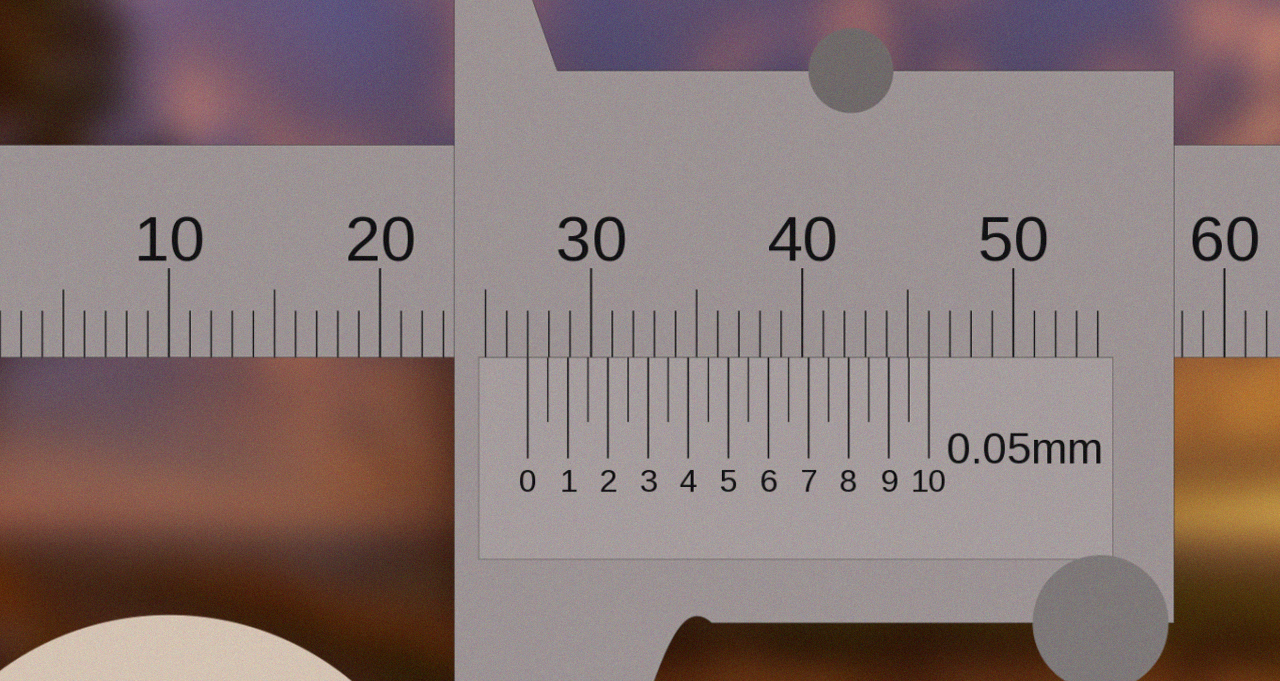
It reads 27.0 mm
